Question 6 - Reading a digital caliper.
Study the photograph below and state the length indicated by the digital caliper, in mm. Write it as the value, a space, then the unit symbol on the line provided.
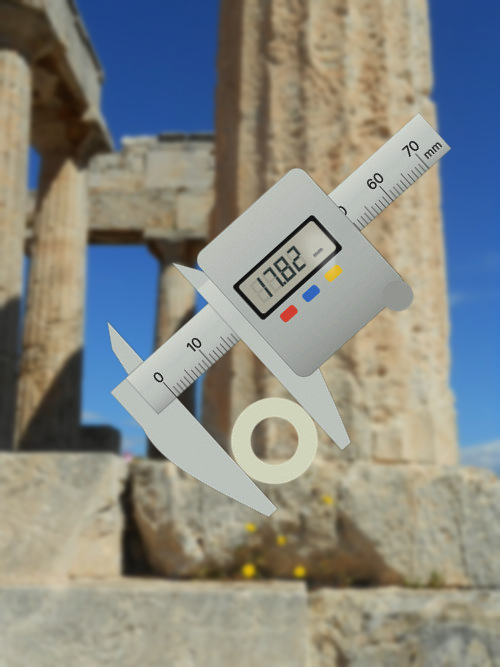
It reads 17.82 mm
